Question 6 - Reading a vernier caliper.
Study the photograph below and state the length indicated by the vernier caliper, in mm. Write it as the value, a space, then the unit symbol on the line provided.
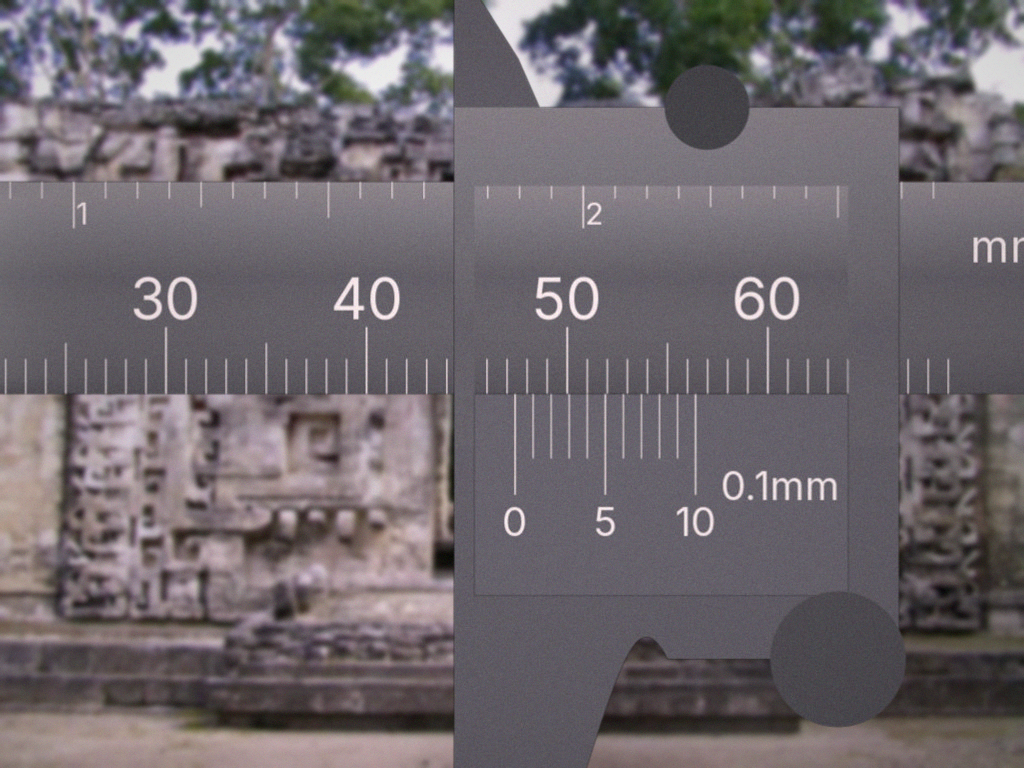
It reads 47.4 mm
